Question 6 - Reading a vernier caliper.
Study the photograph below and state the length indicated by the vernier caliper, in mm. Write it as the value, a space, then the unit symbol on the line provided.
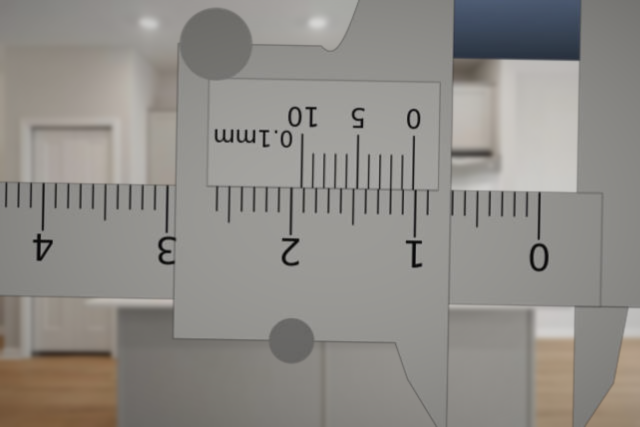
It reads 10.2 mm
